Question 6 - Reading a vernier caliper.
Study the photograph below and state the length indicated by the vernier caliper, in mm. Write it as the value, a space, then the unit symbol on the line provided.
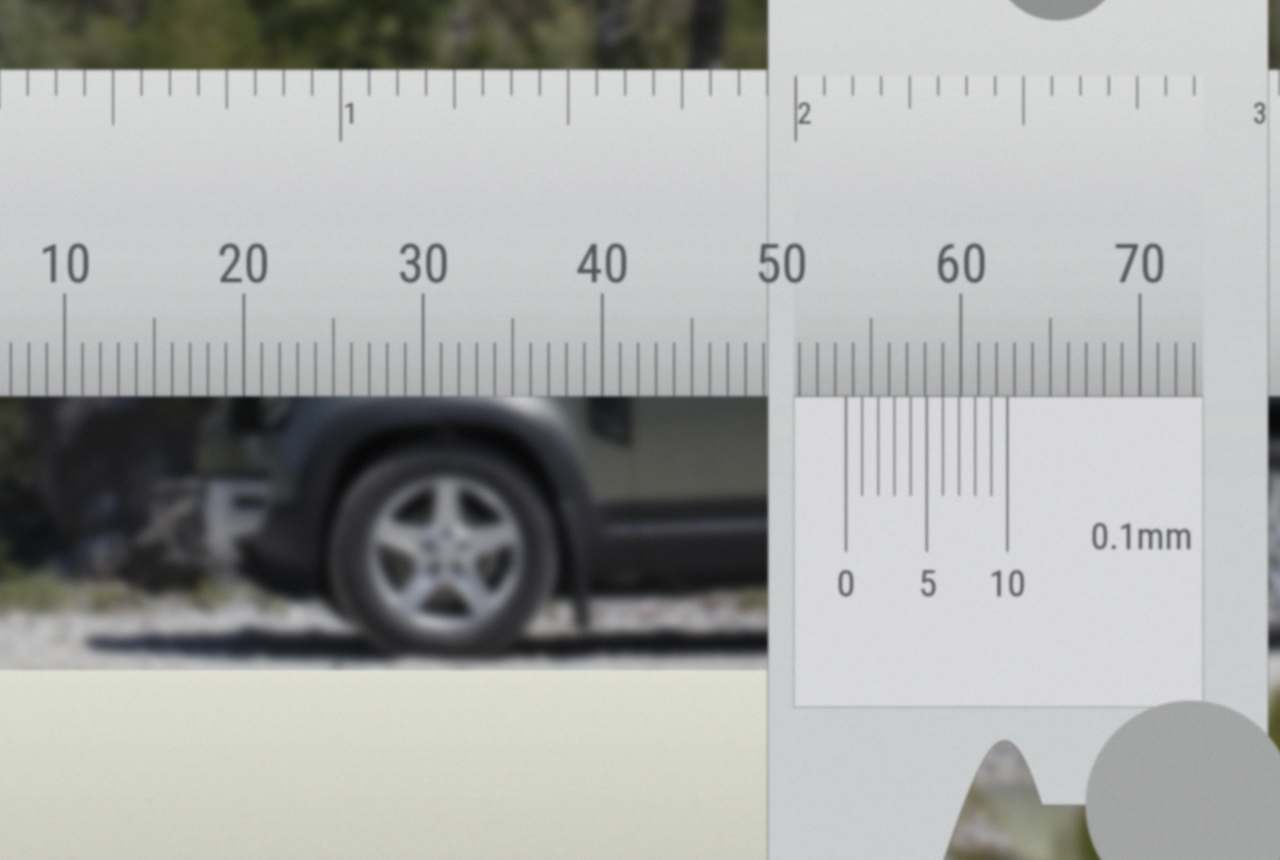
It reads 53.6 mm
